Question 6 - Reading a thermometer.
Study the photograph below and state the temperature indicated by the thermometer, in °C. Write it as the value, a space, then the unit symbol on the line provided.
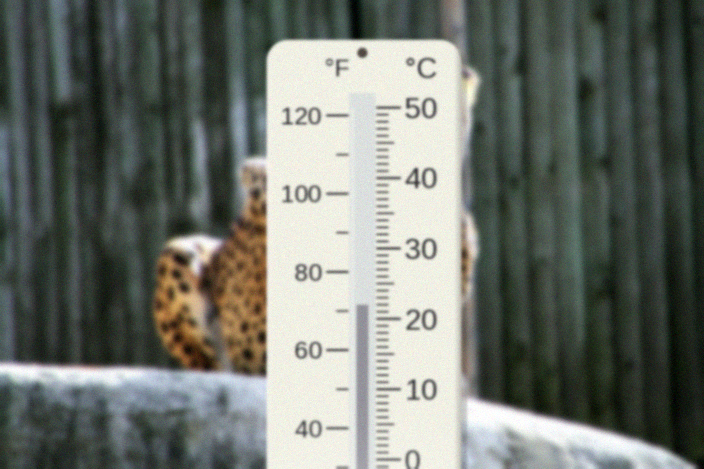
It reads 22 °C
